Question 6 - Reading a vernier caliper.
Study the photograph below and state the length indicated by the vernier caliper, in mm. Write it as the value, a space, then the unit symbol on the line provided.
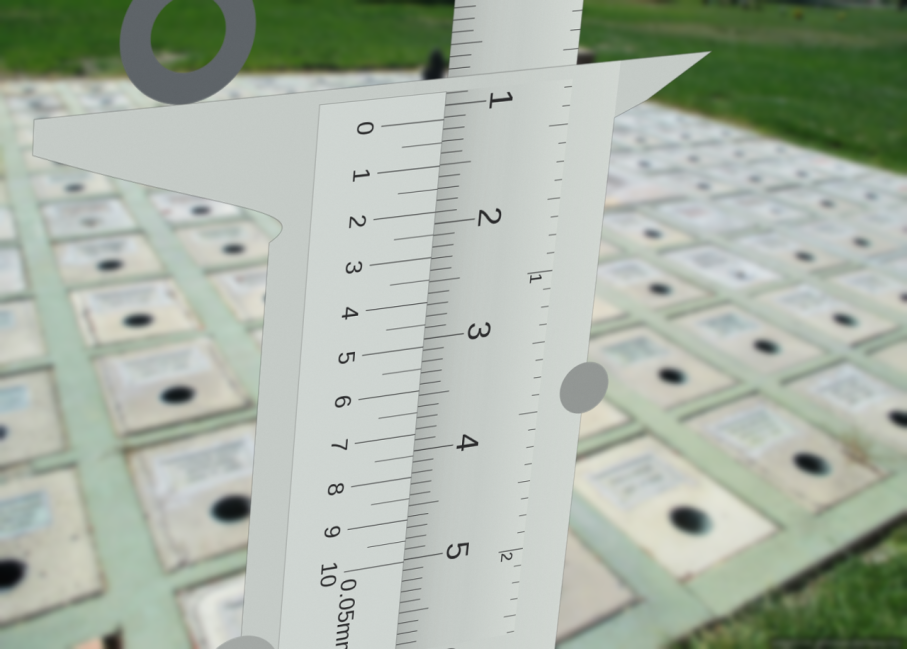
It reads 11.2 mm
